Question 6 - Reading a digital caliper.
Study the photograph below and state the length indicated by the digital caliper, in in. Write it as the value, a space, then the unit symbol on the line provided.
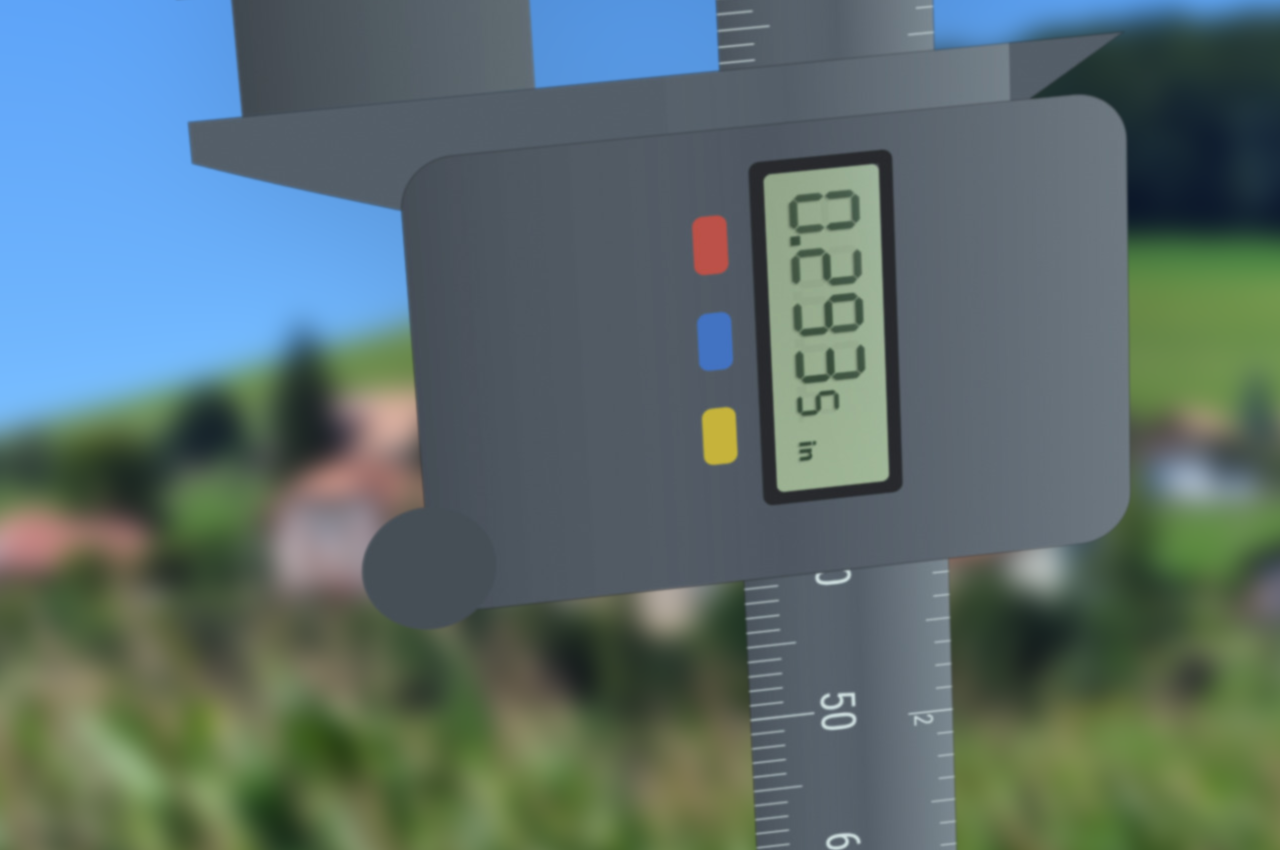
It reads 0.2935 in
